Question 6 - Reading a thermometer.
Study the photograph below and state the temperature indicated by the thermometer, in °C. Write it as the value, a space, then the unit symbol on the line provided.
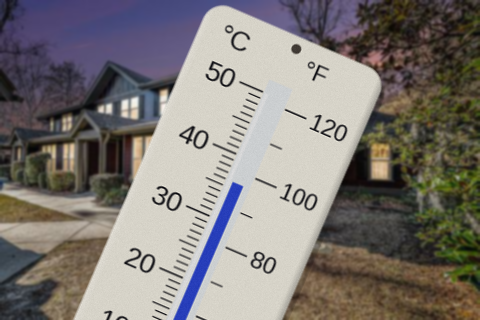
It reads 36 °C
